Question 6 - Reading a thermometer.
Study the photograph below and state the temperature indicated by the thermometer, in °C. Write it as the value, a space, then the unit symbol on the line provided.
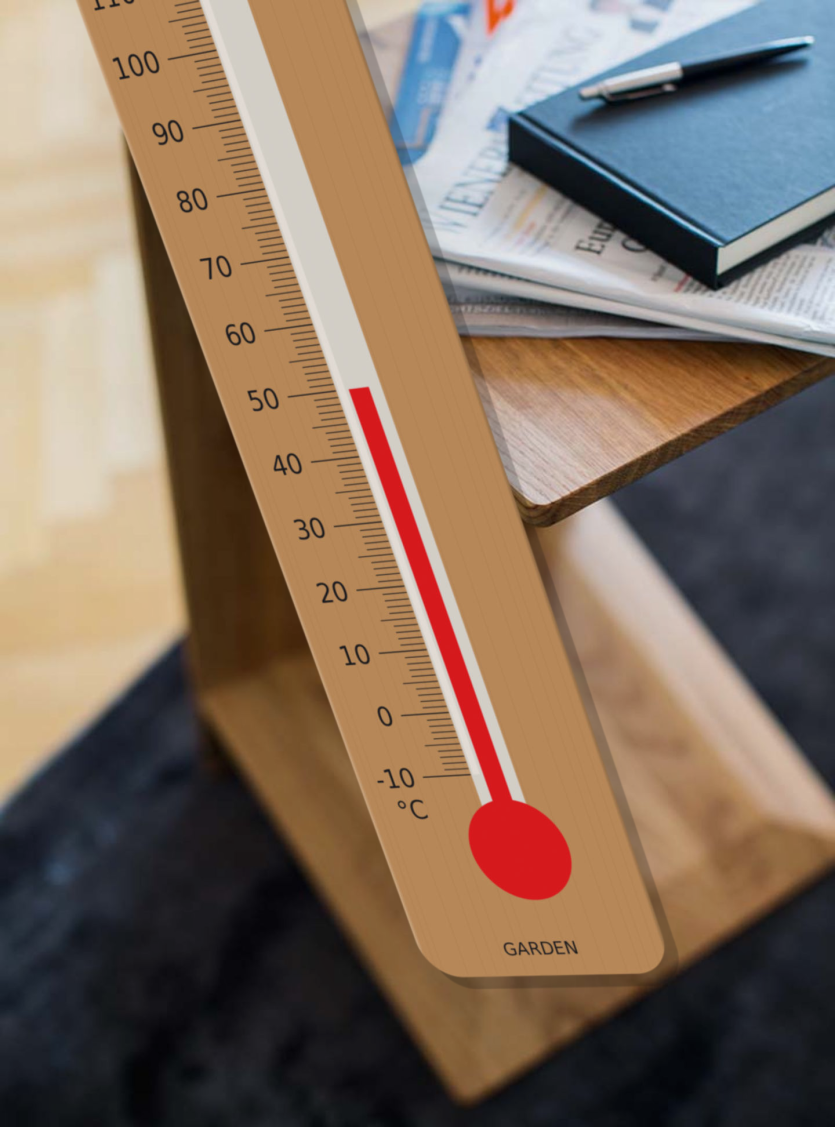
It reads 50 °C
